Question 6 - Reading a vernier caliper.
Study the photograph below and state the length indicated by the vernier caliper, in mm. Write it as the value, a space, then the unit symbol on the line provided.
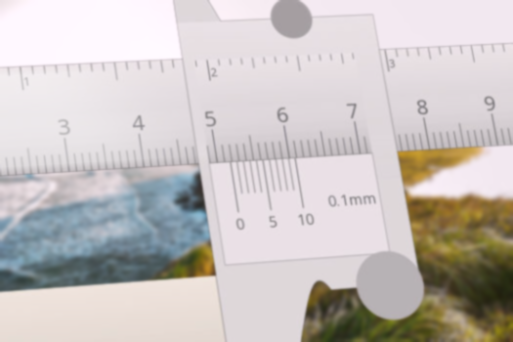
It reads 51.8 mm
